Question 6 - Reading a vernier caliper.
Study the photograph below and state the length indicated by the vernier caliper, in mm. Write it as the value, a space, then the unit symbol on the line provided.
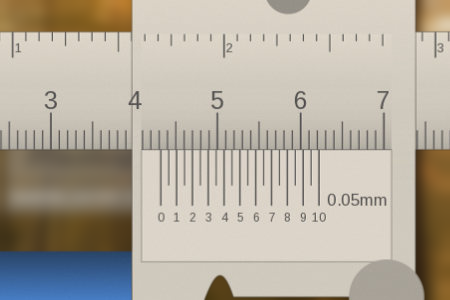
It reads 43.2 mm
